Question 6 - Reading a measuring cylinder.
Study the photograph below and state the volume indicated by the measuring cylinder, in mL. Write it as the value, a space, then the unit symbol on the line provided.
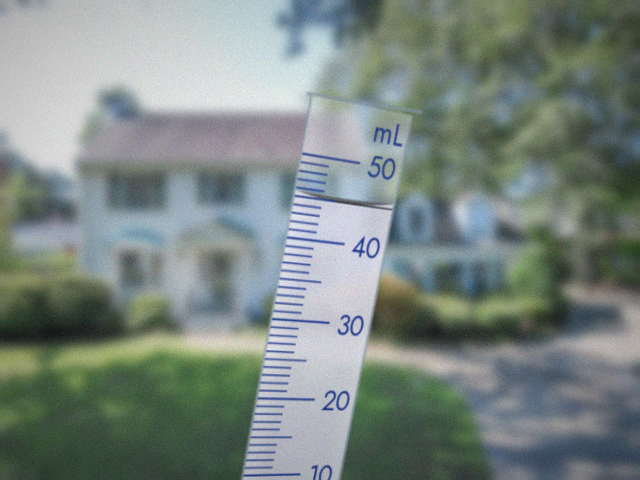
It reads 45 mL
